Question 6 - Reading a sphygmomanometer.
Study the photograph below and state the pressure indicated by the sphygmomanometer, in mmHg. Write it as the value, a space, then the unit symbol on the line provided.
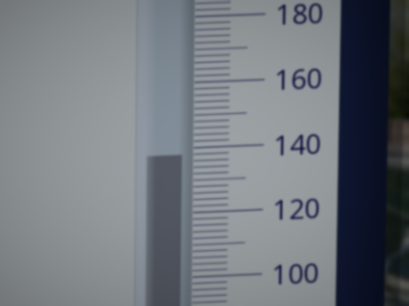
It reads 138 mmHg
